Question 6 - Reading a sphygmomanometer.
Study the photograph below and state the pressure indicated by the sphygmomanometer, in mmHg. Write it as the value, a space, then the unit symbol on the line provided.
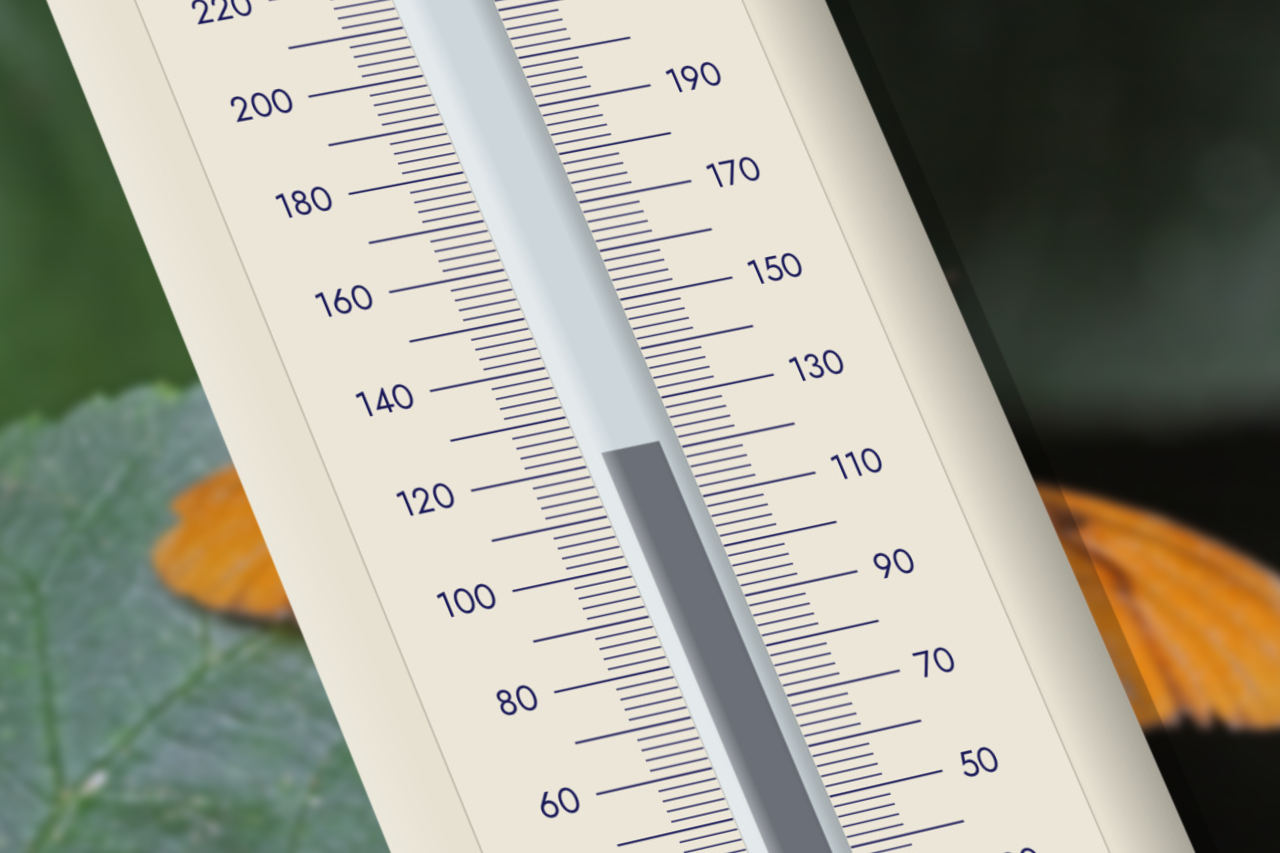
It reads 122 mmHg
